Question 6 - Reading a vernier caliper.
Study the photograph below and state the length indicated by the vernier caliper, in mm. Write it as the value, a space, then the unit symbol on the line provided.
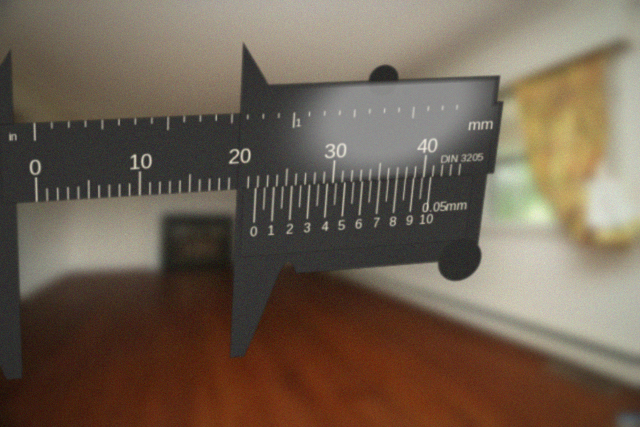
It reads 21.8 mm
